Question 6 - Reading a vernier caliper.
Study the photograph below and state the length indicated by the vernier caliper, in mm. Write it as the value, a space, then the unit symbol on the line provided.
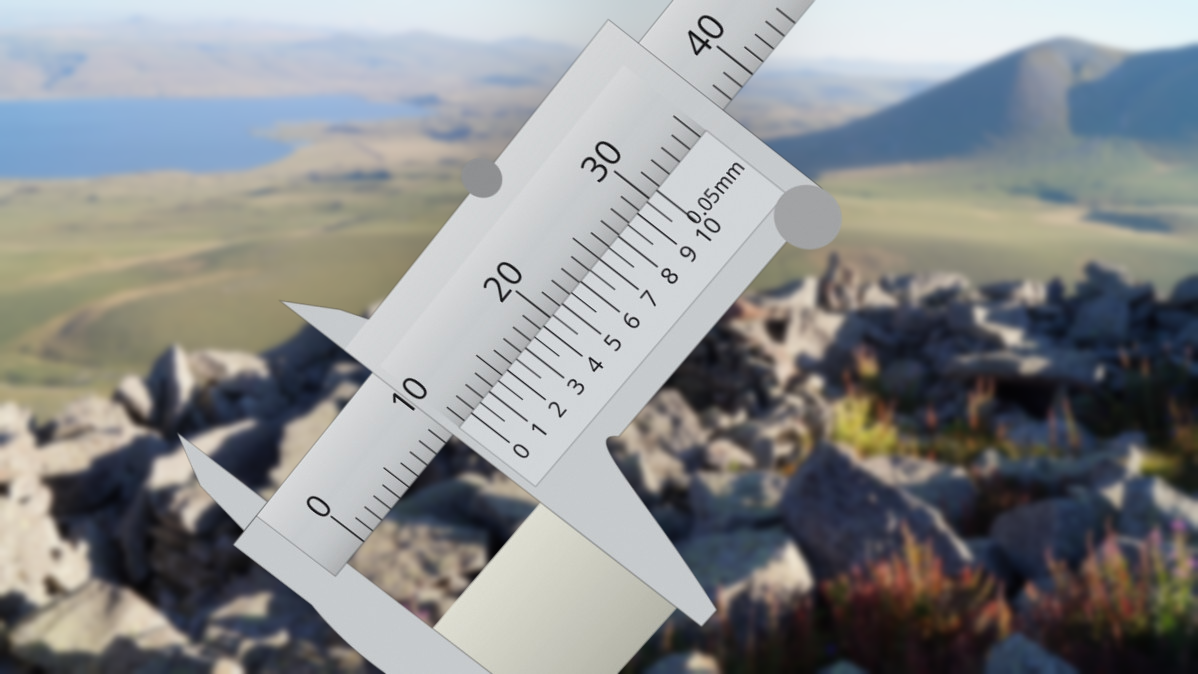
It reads 11.7 mm
